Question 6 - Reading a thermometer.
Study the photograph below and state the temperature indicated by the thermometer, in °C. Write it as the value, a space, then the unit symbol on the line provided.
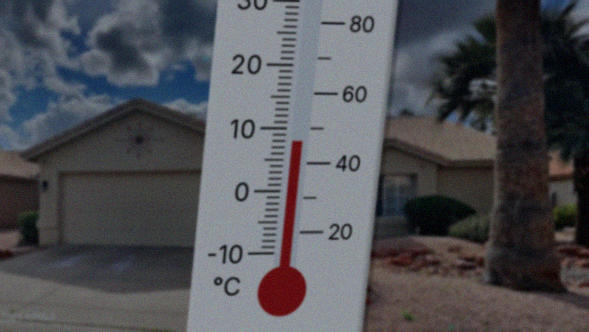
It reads 8 °C
